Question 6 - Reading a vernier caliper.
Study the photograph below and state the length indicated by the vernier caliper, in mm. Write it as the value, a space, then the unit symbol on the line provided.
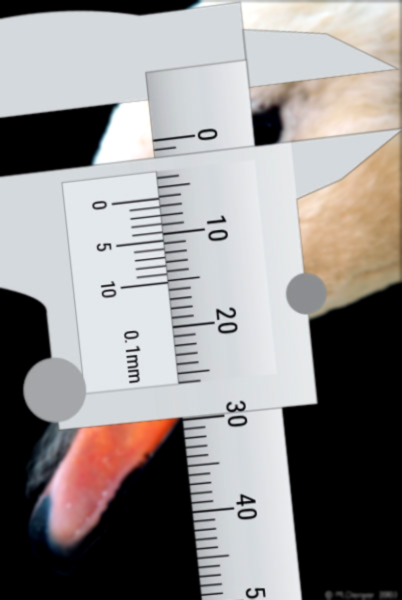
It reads 6.2 mm
